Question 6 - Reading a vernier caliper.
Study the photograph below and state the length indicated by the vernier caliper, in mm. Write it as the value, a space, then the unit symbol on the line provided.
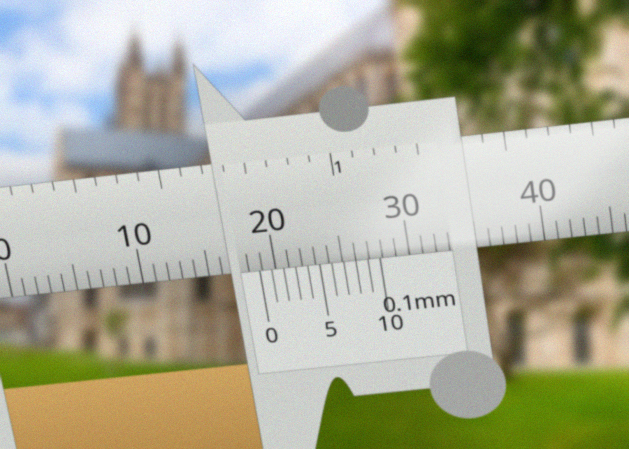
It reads 18.8 mm
